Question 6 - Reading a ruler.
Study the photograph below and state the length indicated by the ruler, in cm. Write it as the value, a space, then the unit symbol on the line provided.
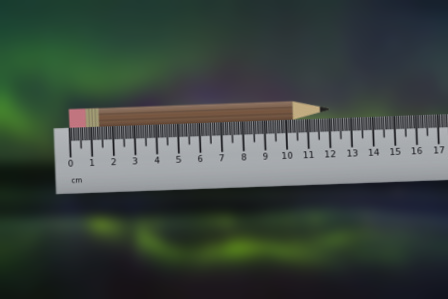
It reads 12 cm
